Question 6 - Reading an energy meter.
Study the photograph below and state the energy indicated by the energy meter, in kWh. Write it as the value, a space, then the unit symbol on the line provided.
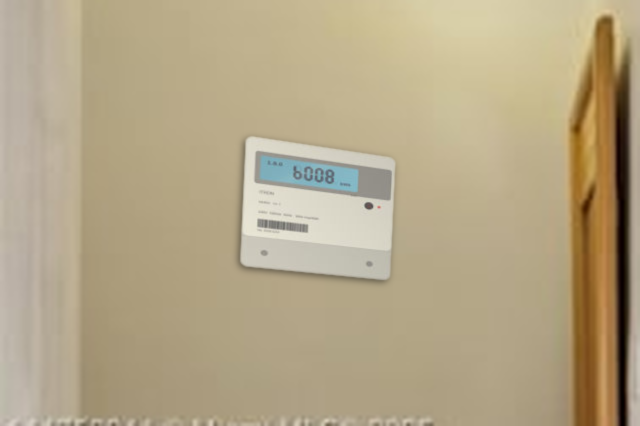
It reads 6008 kWh
